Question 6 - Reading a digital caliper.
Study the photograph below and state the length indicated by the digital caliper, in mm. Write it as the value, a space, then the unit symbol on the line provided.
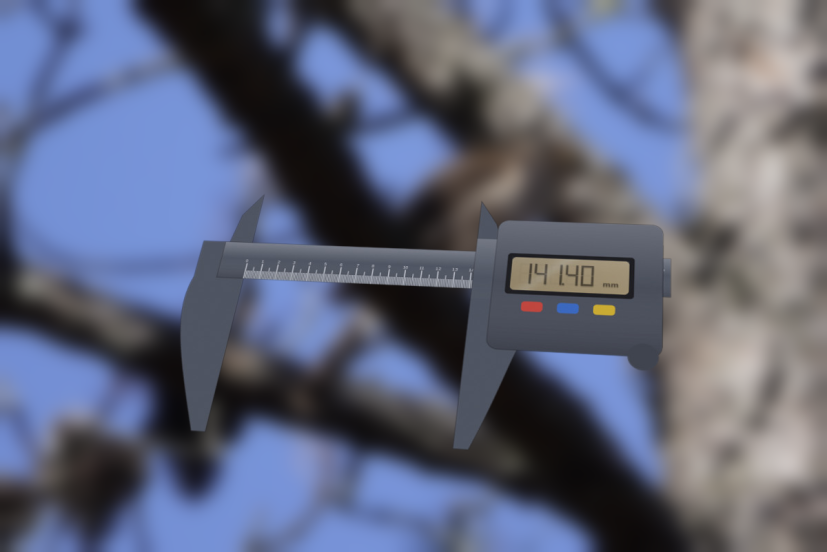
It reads 141.40 mm
